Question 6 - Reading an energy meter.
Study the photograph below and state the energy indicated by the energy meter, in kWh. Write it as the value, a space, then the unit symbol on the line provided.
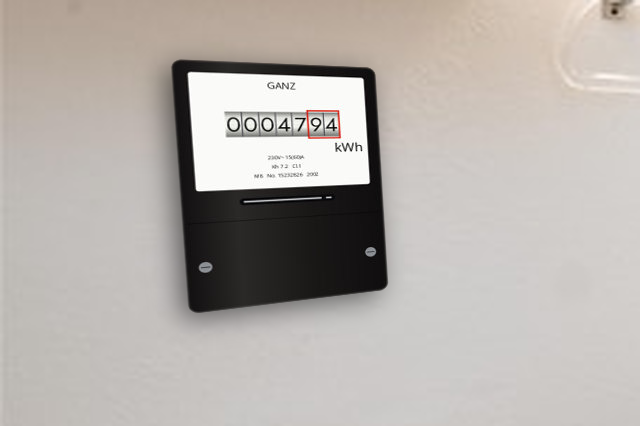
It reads 47.94 kWh
